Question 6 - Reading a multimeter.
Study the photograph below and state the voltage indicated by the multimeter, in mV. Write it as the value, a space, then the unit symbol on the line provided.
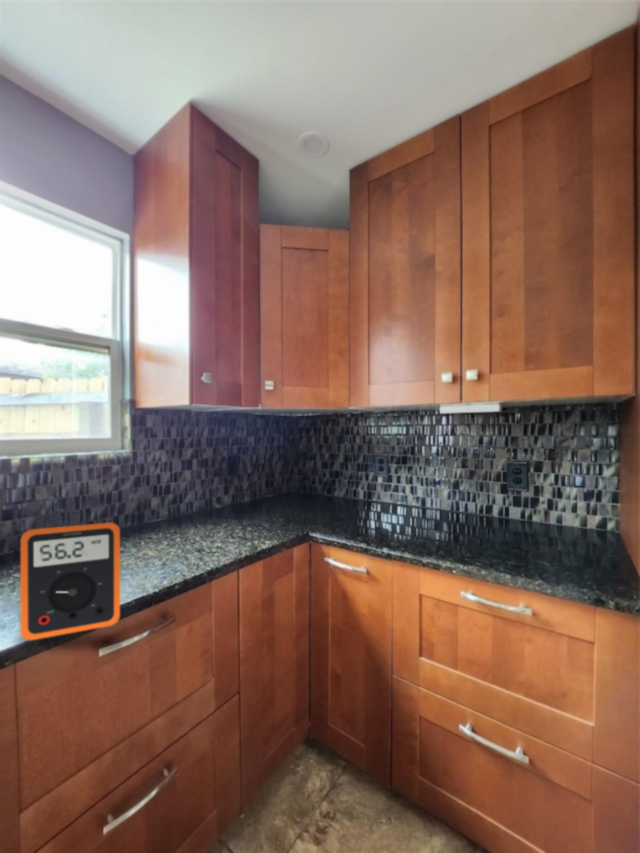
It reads 56.2 mV
